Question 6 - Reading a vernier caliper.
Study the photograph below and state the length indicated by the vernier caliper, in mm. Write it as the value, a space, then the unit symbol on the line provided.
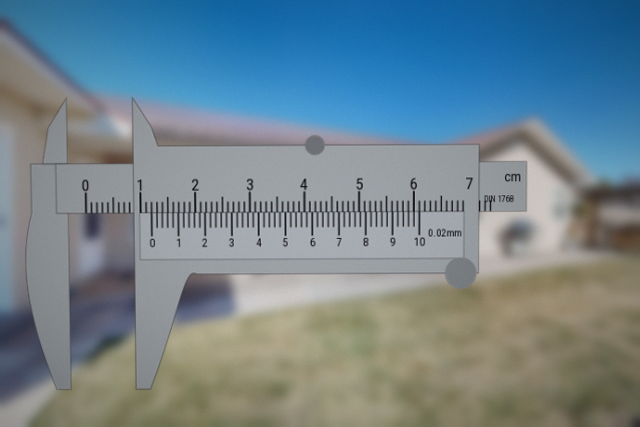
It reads 12.0 mm
